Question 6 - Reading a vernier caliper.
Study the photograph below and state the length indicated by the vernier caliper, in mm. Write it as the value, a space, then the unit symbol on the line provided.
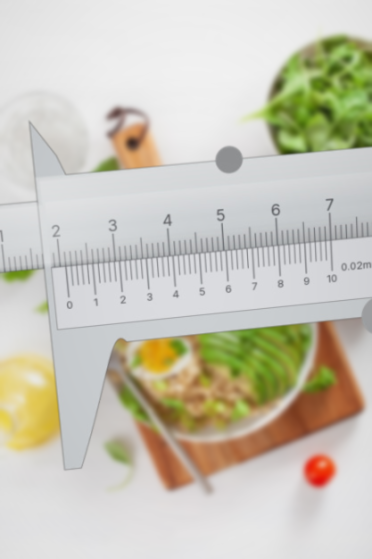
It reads 21.0 mm
